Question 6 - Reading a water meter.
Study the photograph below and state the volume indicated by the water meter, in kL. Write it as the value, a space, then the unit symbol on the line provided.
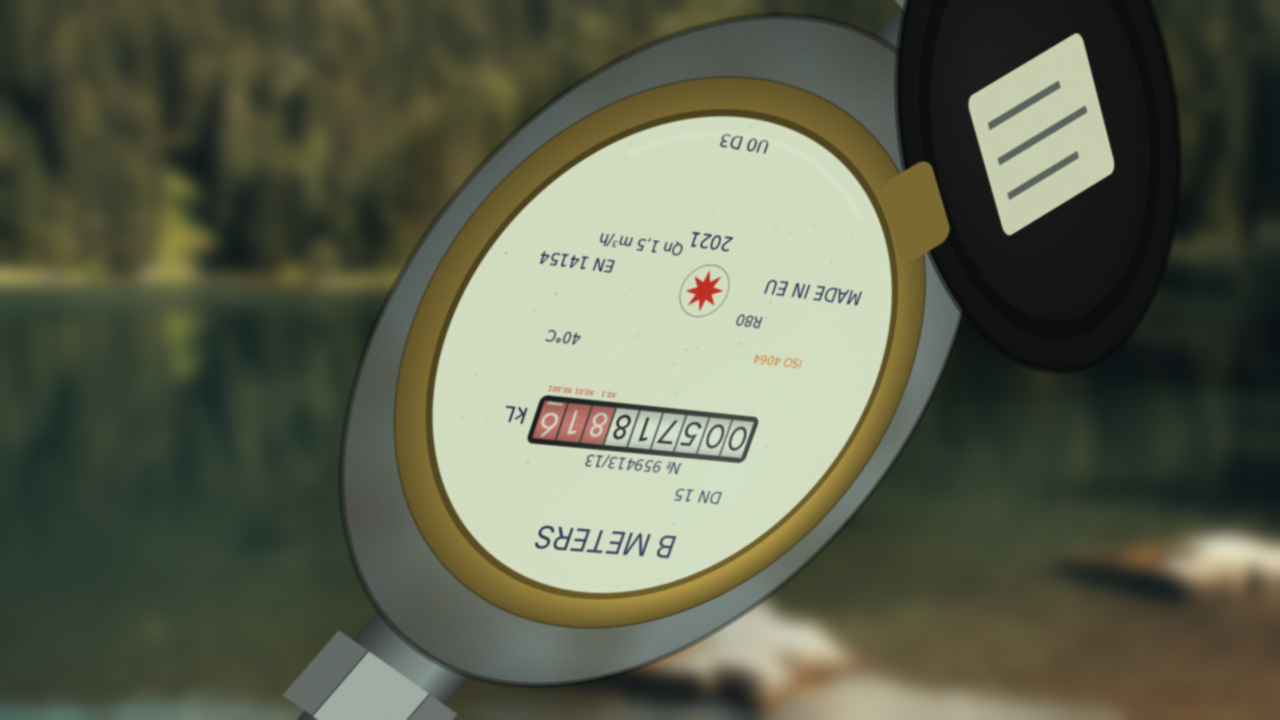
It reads 5718.816 kL
